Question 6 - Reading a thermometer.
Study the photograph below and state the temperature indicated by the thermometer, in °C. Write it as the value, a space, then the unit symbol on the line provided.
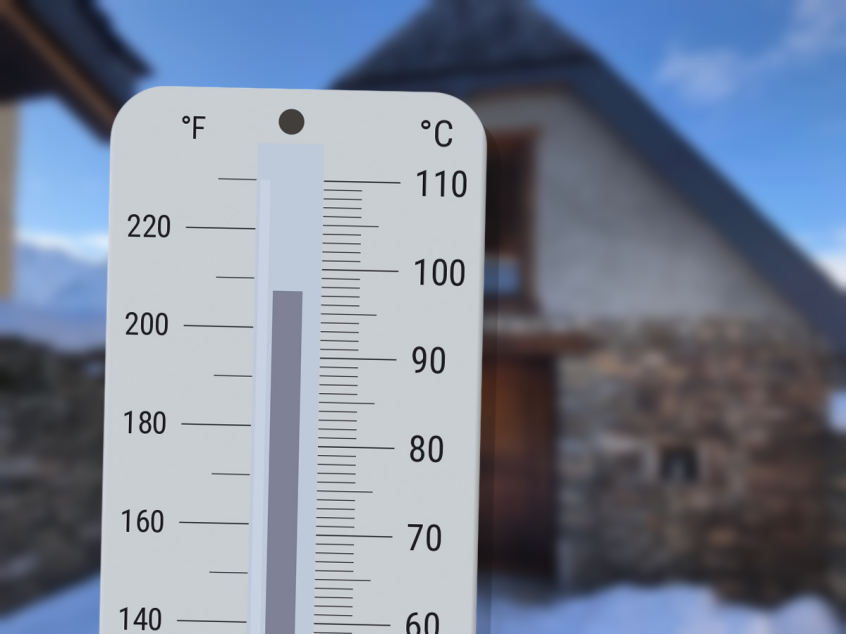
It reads 97.5 °C
